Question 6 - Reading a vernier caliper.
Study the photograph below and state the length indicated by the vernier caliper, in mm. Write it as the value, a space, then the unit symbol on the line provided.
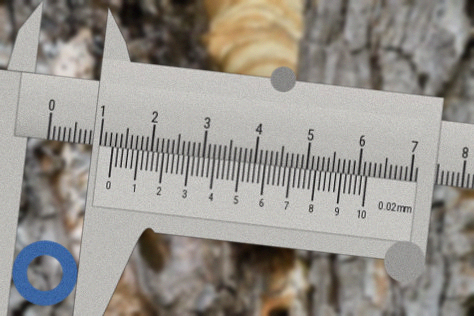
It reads 12.5 mm
